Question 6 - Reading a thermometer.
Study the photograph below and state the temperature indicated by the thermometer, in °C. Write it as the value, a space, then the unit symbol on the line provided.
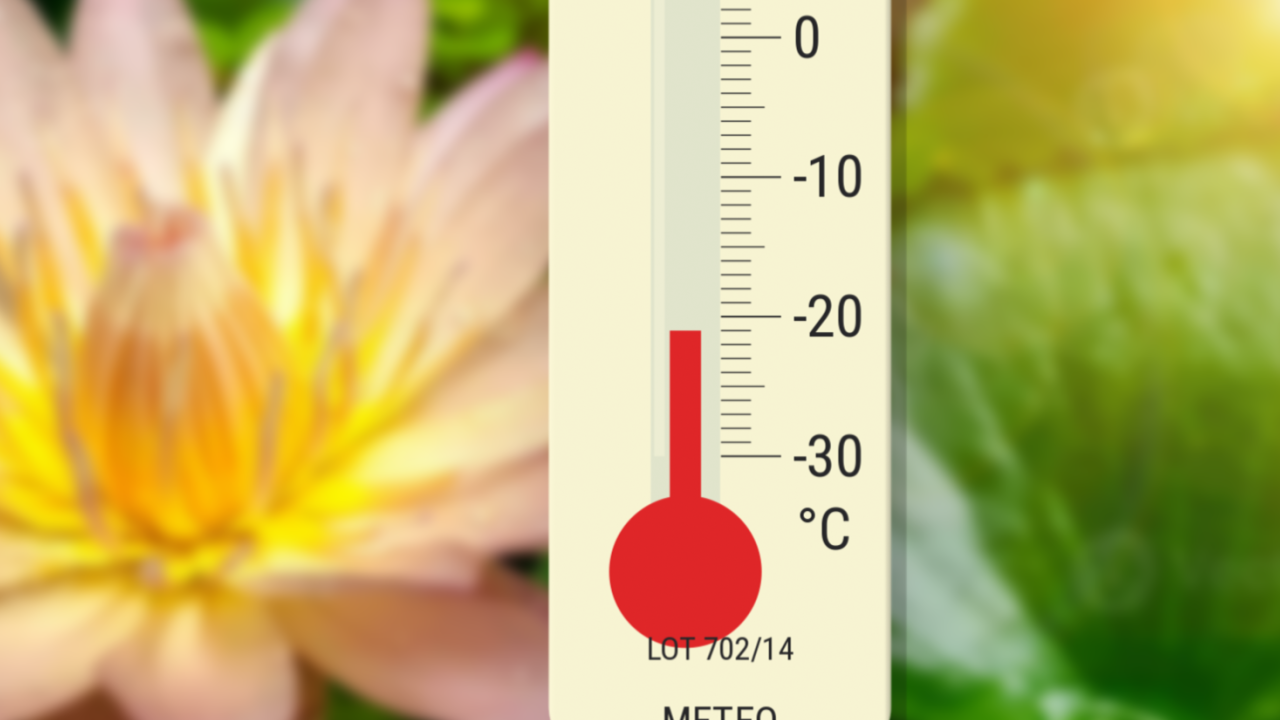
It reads -21 °C
